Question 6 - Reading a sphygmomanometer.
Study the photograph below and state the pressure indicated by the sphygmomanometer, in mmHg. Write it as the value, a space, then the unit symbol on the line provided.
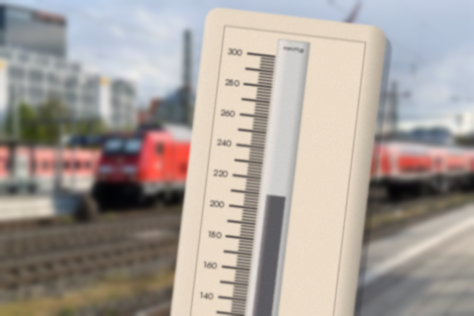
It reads 210 mmHg
